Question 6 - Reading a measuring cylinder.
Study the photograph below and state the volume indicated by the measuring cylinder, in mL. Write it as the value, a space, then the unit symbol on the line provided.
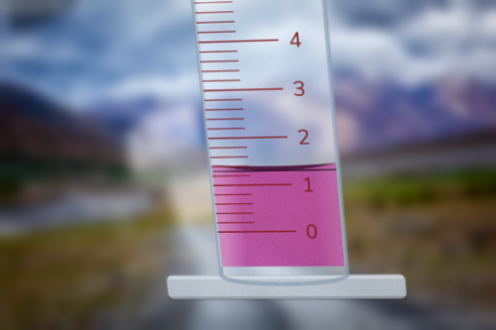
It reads 1.3 mL
